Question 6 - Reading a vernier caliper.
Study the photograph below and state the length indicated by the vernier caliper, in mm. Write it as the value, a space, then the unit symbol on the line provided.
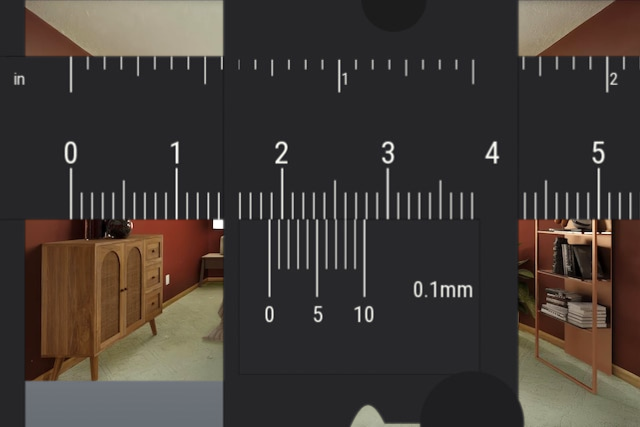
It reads 18.8 mm
